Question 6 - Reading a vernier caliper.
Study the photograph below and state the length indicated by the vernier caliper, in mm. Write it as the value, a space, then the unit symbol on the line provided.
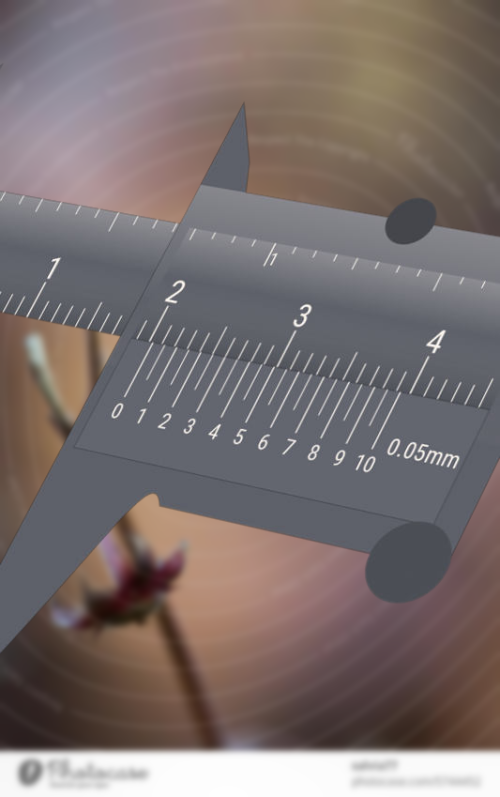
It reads 20.3 mm
